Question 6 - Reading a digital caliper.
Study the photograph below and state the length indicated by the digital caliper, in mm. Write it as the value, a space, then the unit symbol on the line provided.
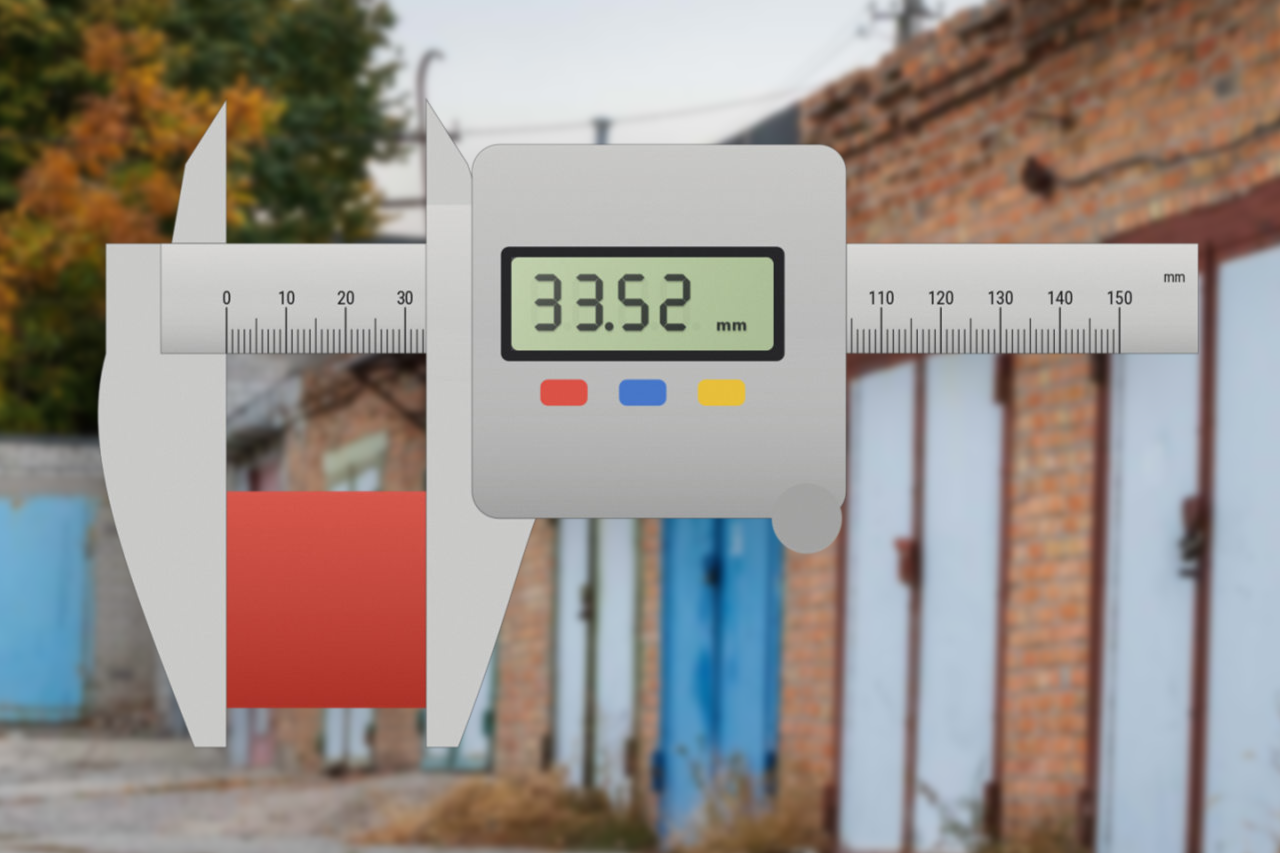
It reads 33.52 mm
